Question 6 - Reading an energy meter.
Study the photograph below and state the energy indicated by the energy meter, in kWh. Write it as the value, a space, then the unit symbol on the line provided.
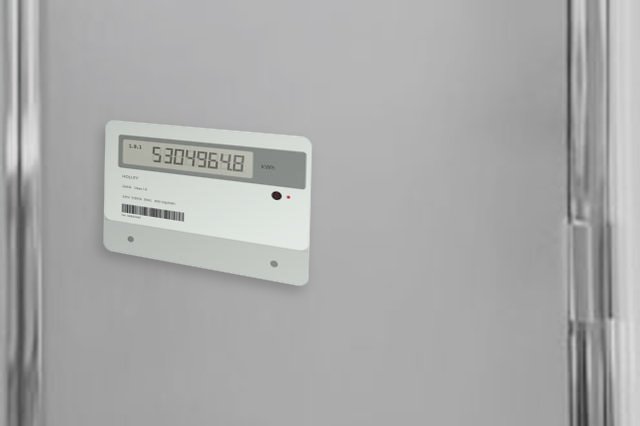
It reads 5304964.8 kWh
